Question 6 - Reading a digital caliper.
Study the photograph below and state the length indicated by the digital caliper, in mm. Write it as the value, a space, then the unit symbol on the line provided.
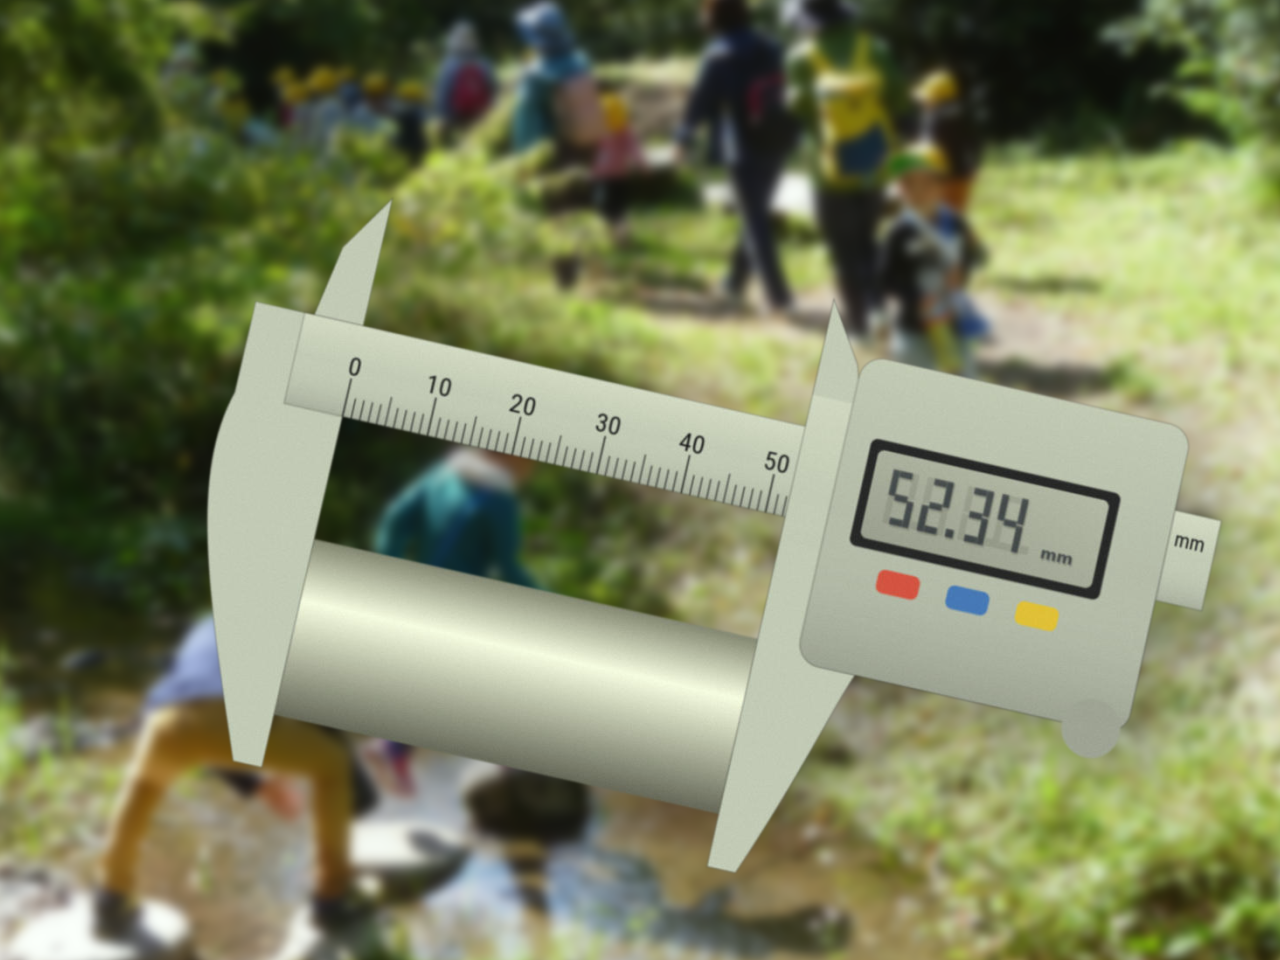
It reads 52.34 mm
